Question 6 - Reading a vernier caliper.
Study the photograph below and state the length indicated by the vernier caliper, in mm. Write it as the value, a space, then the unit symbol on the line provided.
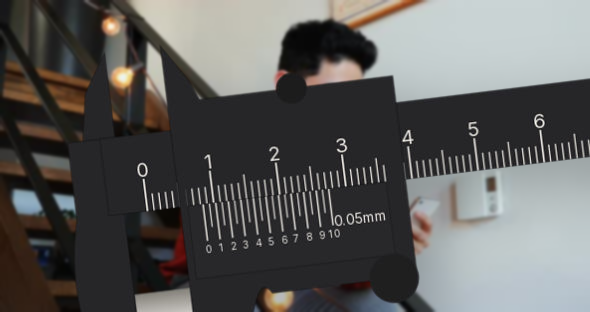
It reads 8.4 mm
